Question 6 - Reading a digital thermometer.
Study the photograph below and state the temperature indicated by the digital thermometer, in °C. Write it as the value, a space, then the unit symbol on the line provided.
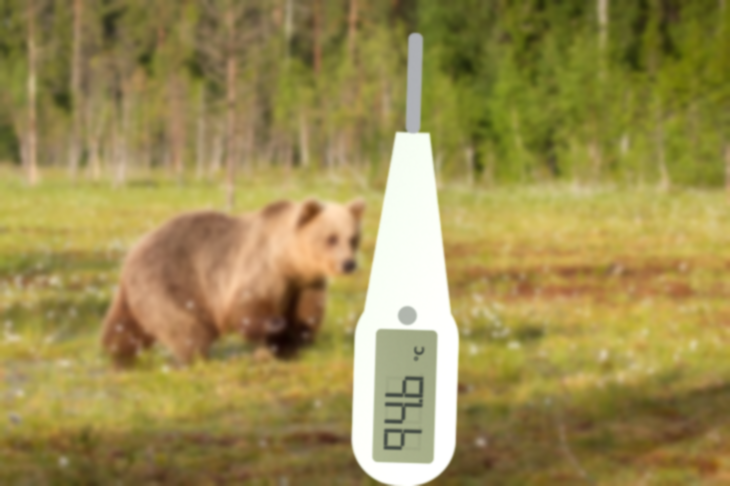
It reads 94.6 °C
